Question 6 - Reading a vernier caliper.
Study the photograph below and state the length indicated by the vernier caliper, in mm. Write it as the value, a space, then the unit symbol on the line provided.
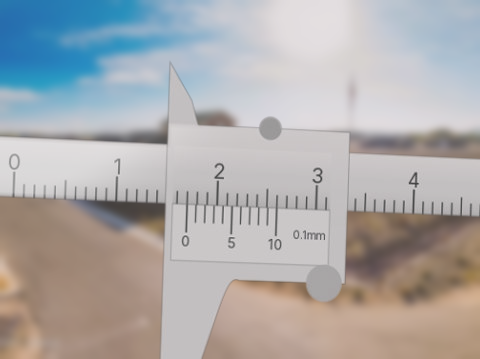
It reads 17.0 mm
